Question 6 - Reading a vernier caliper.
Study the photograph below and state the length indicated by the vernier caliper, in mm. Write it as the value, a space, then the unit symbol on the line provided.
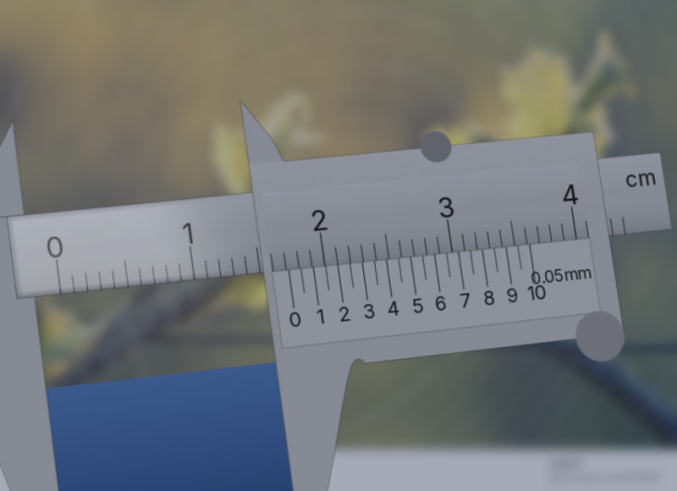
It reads 17.2 mm
